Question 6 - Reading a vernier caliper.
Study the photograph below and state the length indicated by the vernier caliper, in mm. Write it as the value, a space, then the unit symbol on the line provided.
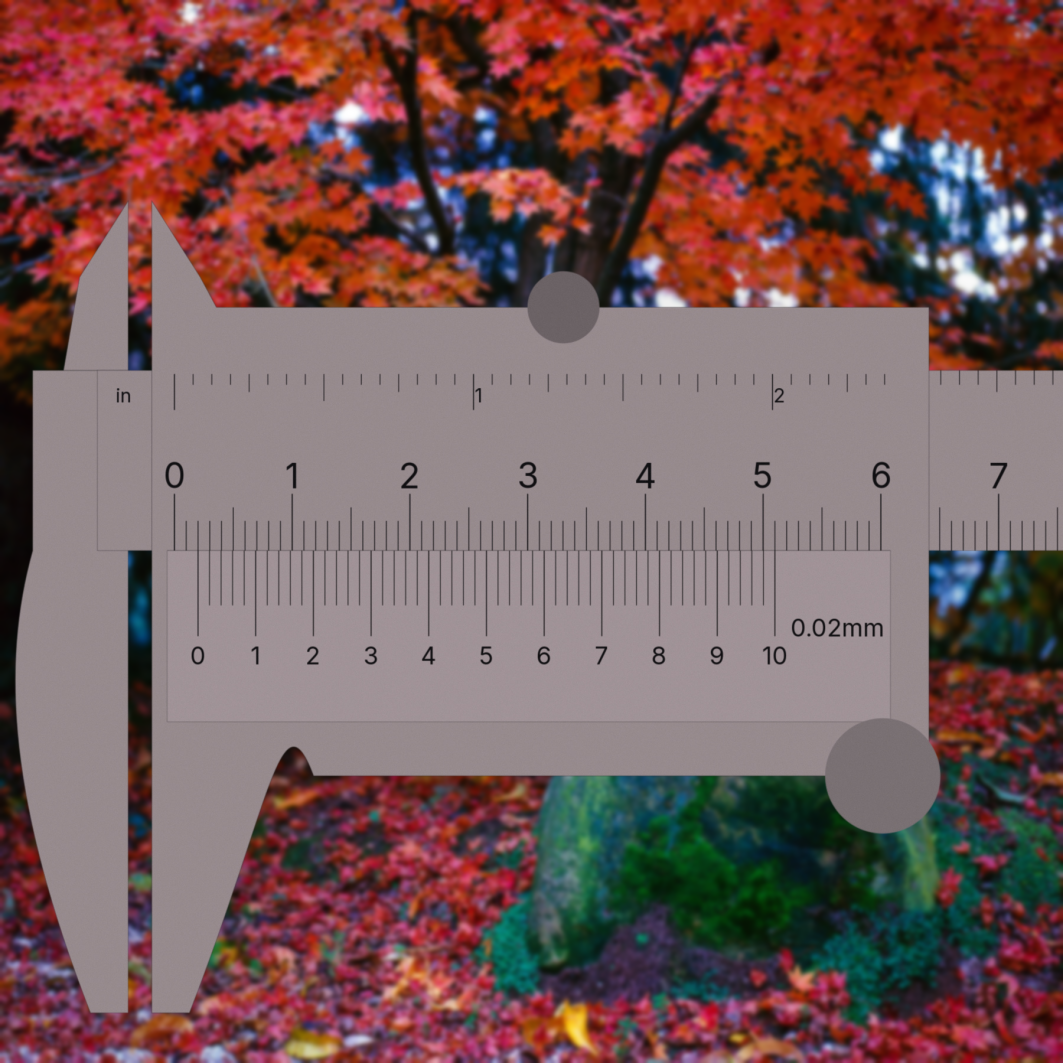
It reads 2.0 mm
